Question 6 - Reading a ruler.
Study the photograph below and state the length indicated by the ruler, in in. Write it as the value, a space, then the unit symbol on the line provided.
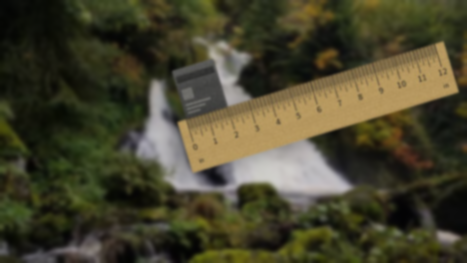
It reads 2 in
